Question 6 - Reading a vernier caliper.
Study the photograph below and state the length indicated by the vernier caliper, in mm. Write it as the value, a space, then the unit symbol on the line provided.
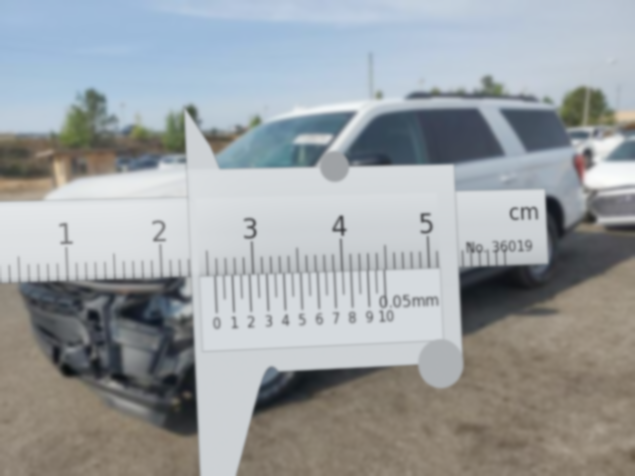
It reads 25.8 mm
